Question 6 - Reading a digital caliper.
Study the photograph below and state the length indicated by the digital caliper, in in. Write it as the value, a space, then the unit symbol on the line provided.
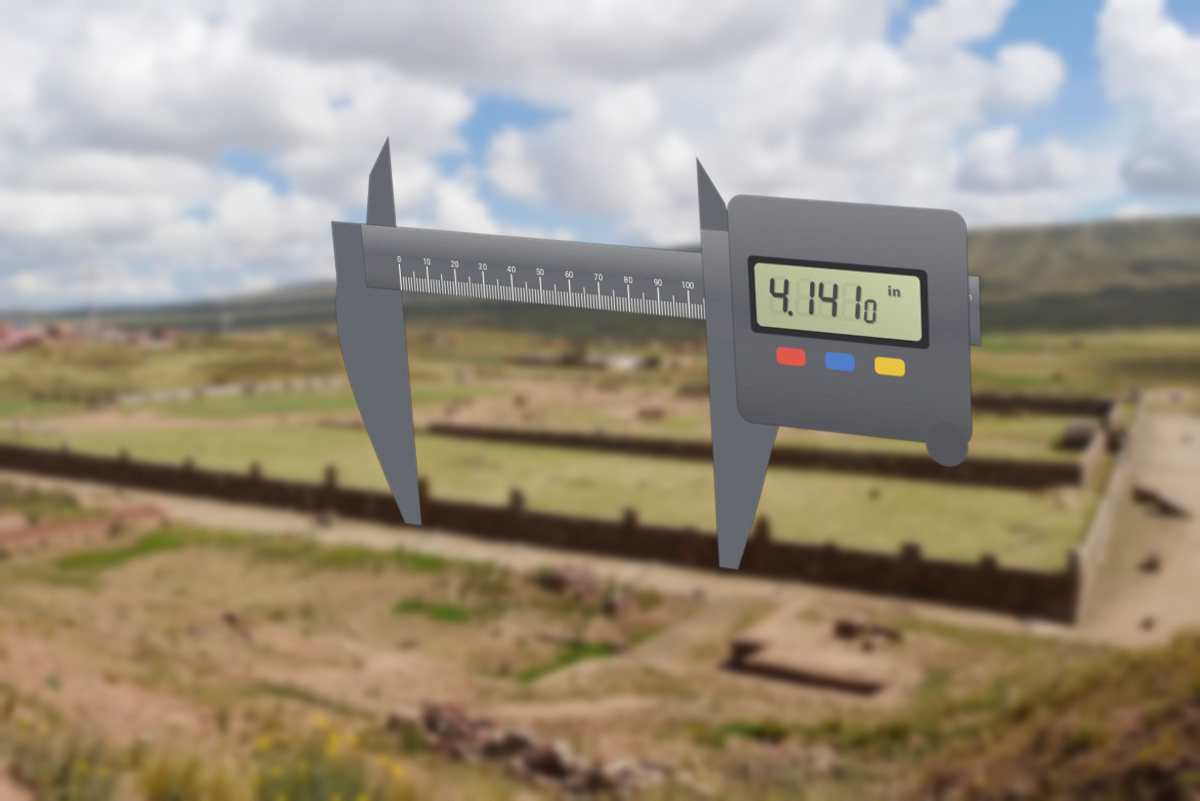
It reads 4.1410 in
